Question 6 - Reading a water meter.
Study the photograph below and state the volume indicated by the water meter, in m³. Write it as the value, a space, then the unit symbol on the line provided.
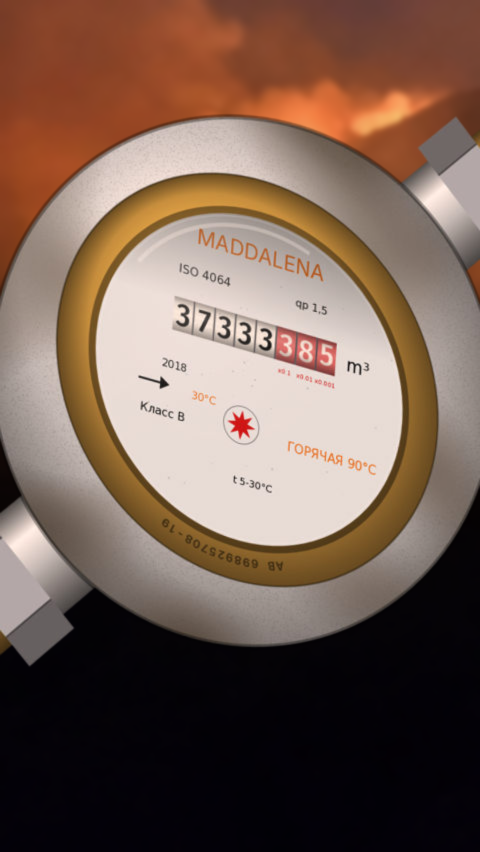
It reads 37333.385 m³
